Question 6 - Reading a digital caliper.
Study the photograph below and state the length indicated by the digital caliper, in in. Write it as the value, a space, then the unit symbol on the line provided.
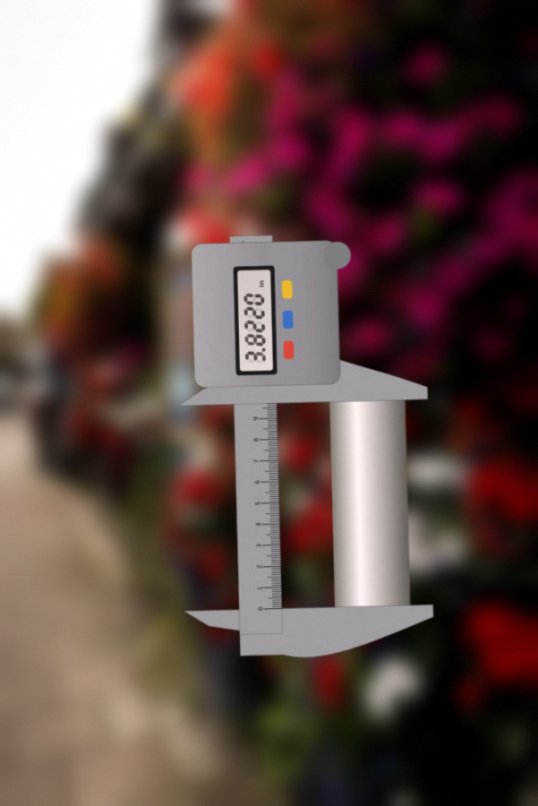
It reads 3.8220 in
